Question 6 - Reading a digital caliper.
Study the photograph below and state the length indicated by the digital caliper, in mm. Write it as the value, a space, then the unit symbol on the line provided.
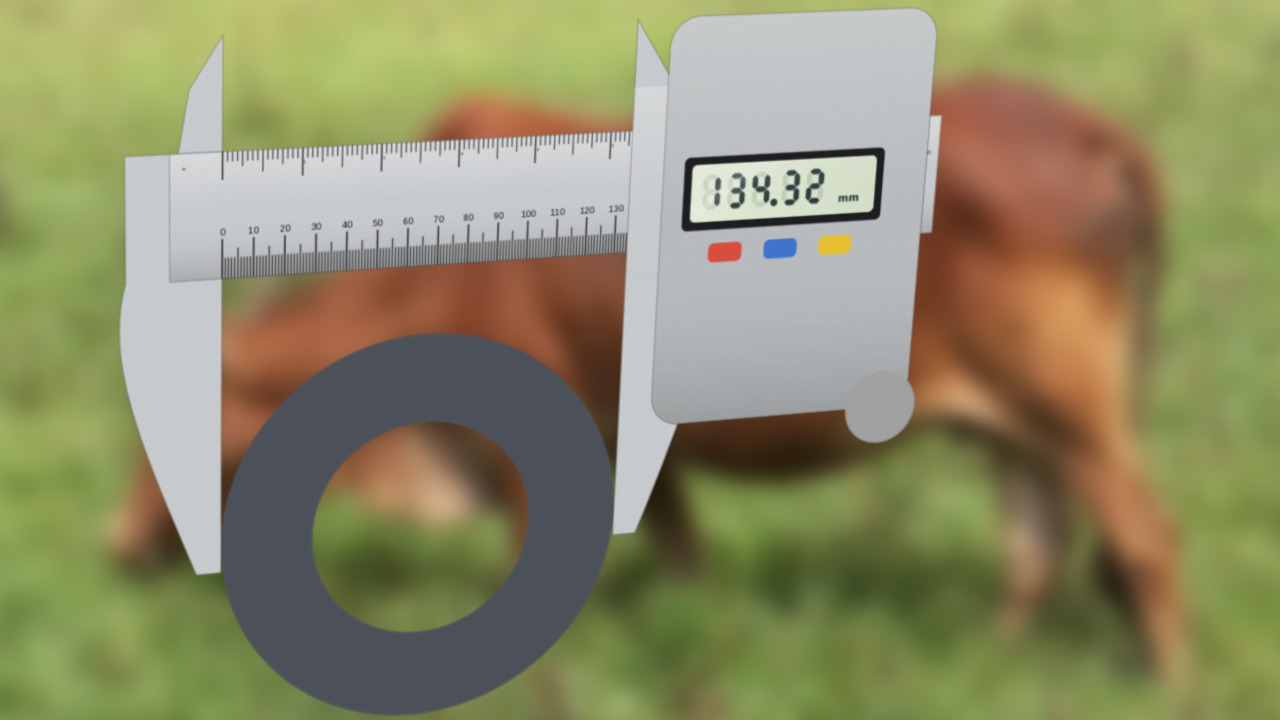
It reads 134.32 mm
